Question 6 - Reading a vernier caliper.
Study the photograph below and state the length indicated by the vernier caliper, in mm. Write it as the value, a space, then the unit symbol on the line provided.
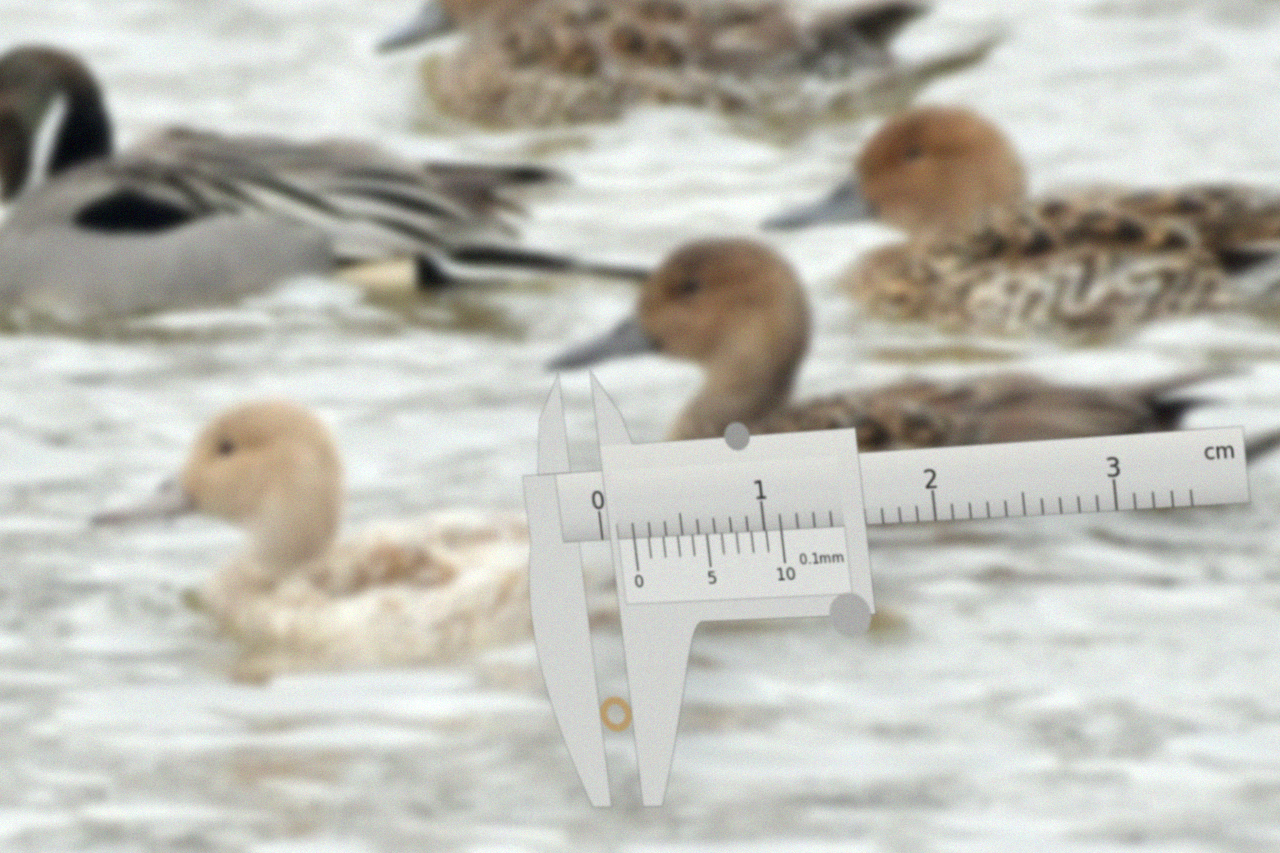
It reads 2.0 mm
